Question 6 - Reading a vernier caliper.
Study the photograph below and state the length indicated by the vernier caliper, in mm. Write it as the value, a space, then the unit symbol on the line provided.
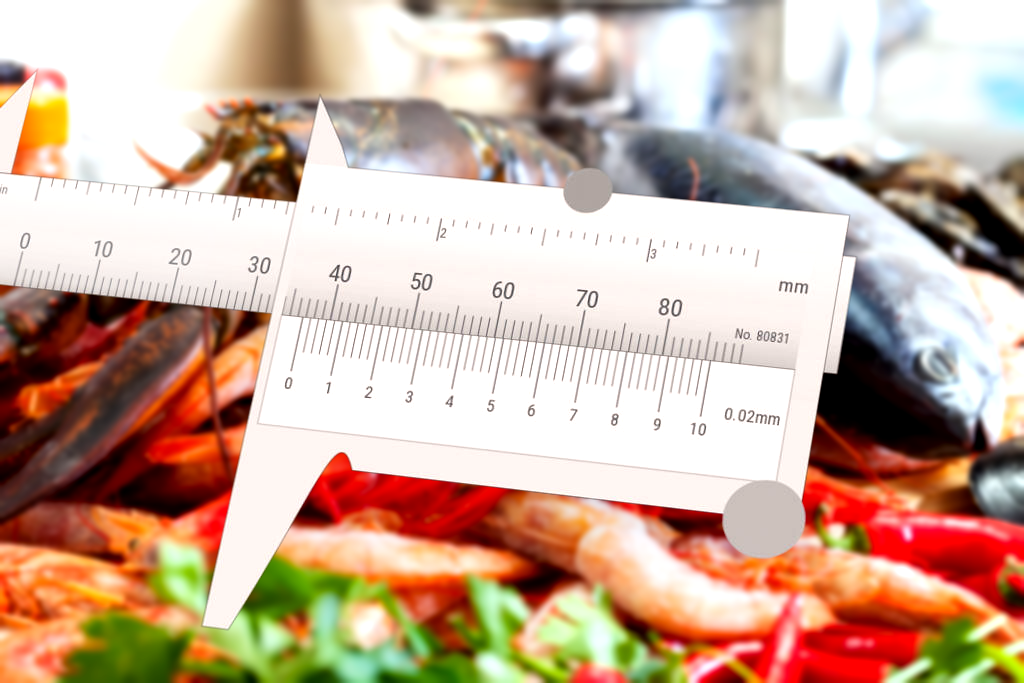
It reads 36.6 mm
